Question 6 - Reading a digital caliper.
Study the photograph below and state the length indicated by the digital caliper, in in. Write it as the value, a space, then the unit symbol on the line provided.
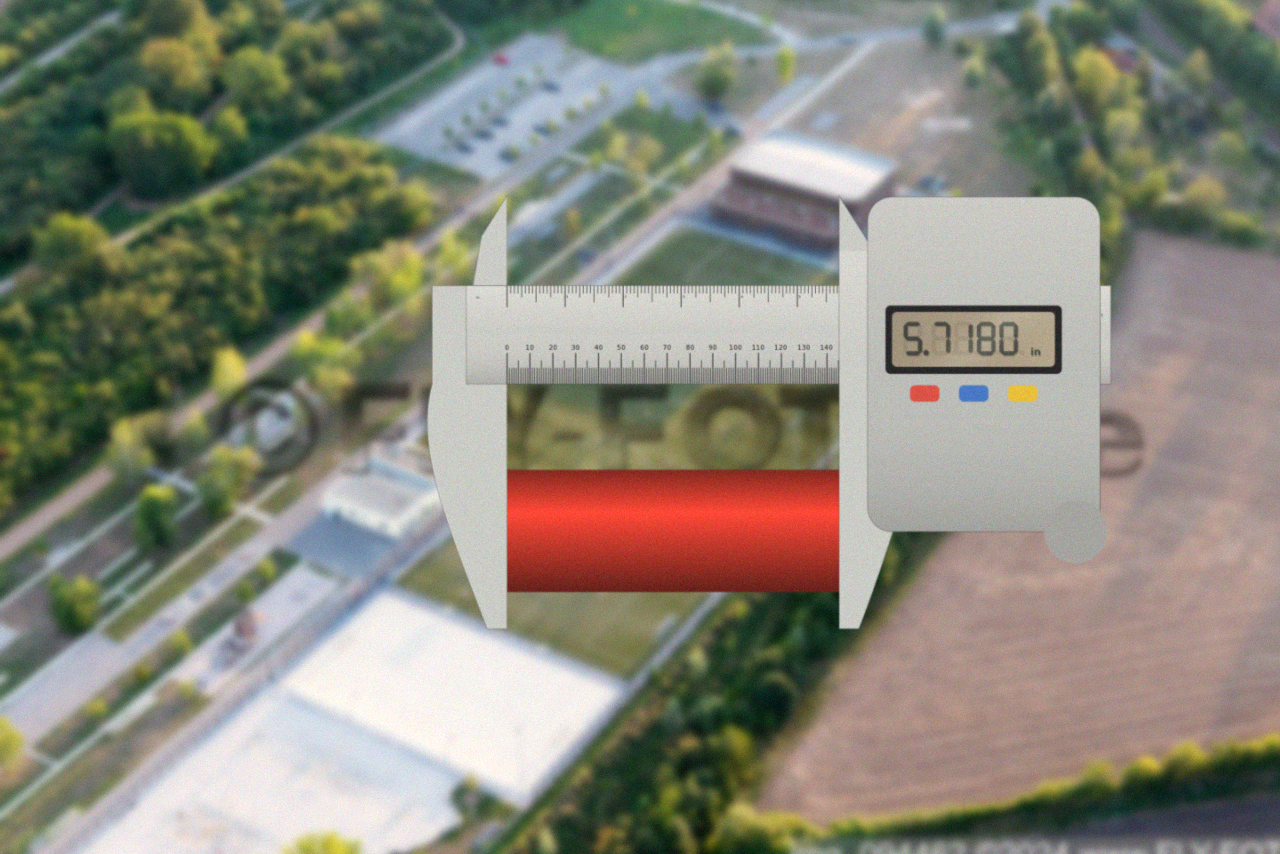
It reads 5.7180 in
